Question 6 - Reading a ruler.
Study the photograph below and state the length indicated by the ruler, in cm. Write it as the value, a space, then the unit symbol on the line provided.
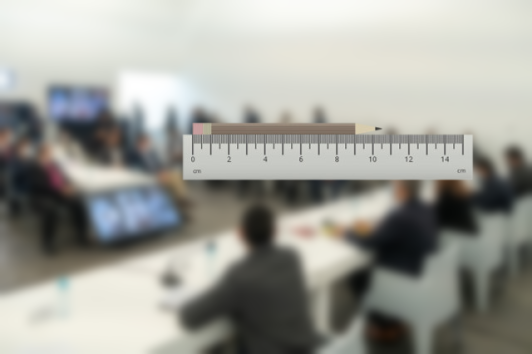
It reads 10.5 cm
